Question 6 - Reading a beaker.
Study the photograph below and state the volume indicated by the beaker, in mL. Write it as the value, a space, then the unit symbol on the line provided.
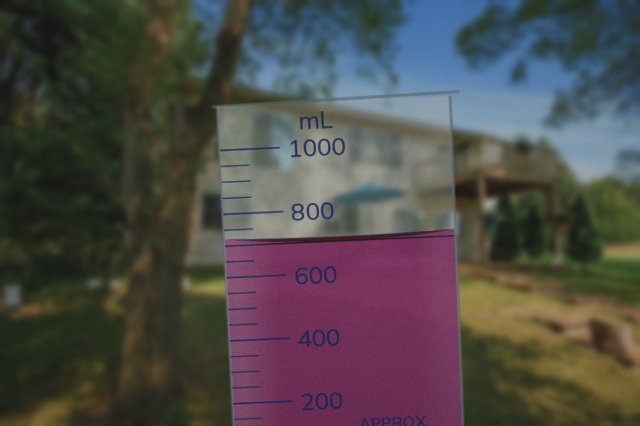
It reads 700 mL
